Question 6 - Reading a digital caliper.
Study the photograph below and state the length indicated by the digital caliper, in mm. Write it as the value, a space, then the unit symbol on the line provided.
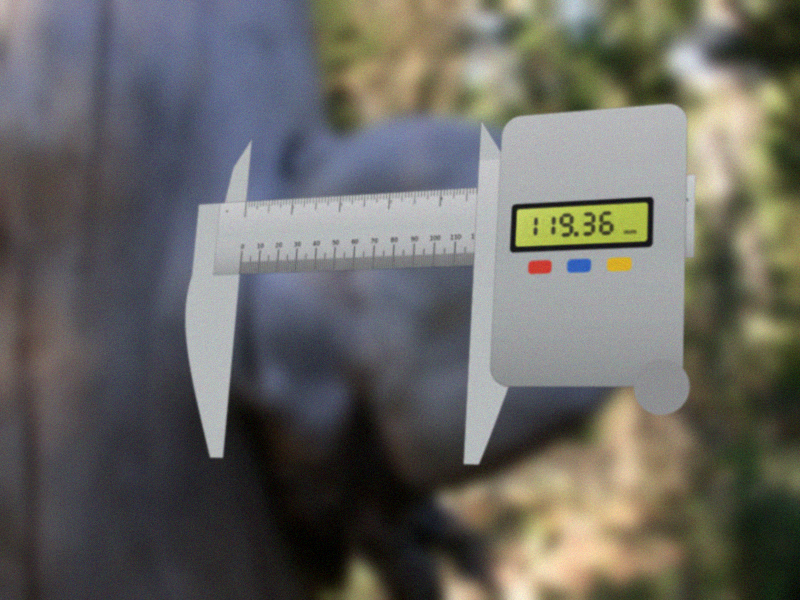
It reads 119.36 mm
